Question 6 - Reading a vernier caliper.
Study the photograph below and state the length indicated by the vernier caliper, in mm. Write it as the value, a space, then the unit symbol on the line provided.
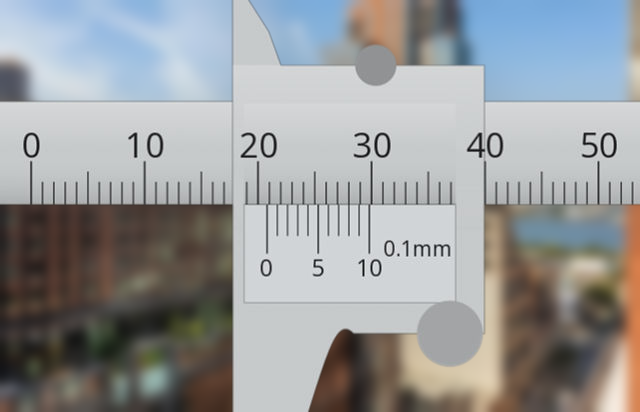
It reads 20.8 mm
